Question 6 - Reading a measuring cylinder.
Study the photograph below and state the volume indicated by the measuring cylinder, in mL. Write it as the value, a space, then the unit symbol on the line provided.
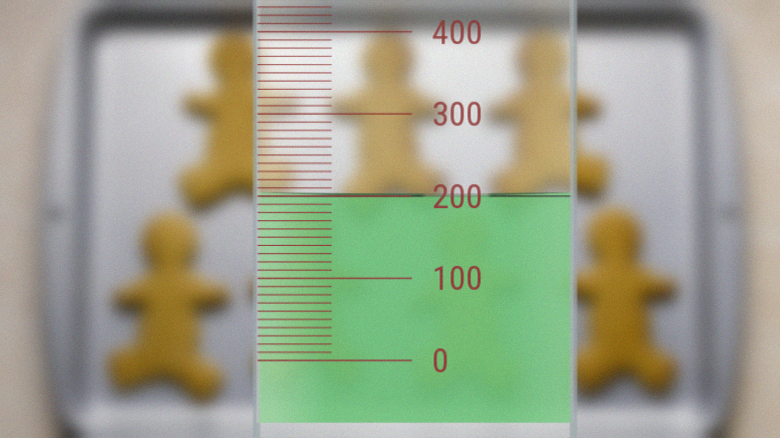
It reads 200 mL
